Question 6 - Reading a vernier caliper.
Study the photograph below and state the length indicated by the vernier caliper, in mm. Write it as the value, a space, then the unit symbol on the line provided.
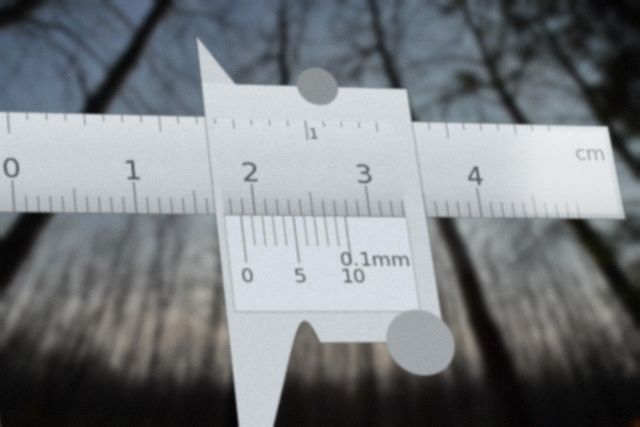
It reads 18.8 mm
